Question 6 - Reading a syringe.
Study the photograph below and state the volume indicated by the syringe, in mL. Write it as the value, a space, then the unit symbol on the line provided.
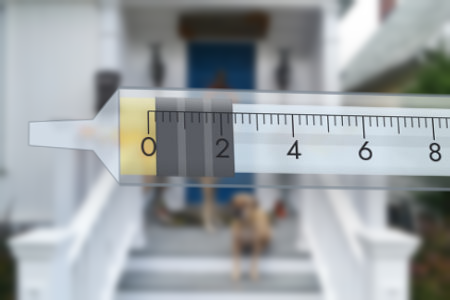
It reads 0.2 mL
